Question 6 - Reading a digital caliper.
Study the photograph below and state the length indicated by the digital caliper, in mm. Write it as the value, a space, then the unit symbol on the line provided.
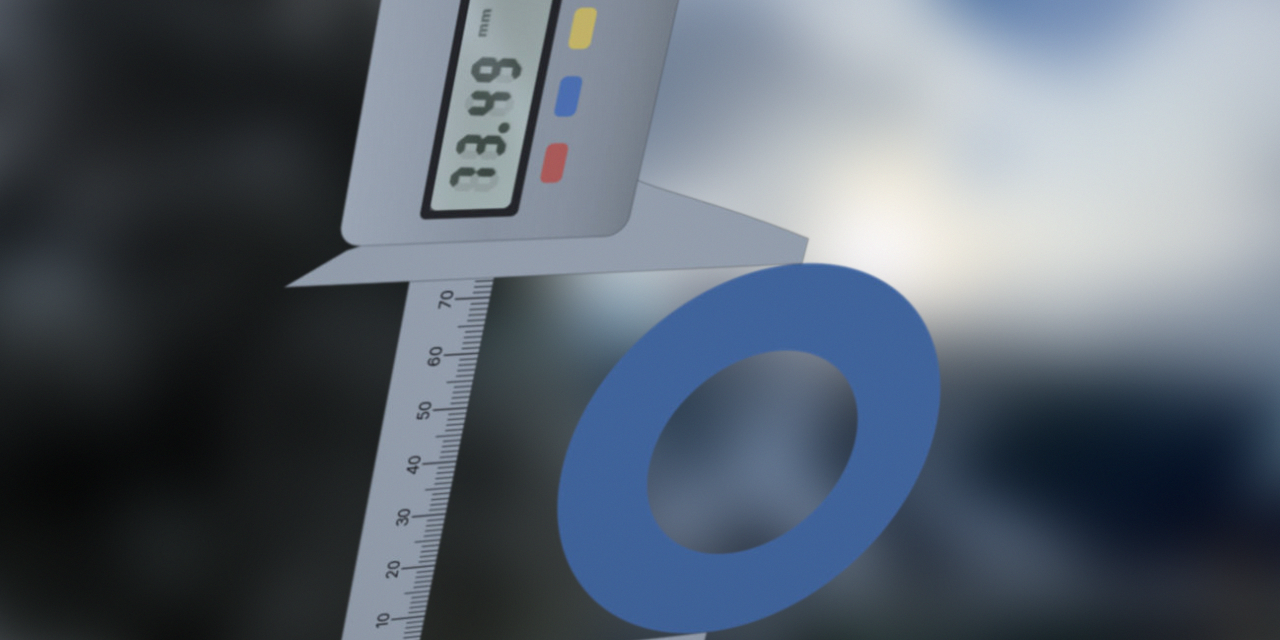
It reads 73.49 mm
